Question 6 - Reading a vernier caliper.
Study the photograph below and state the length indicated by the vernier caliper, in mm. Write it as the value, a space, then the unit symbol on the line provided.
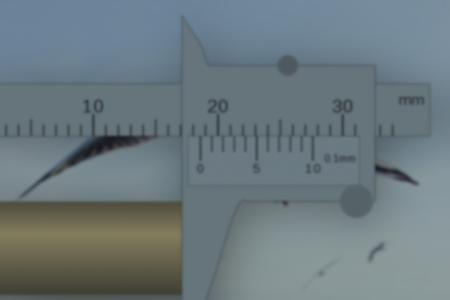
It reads 18.6 mm
